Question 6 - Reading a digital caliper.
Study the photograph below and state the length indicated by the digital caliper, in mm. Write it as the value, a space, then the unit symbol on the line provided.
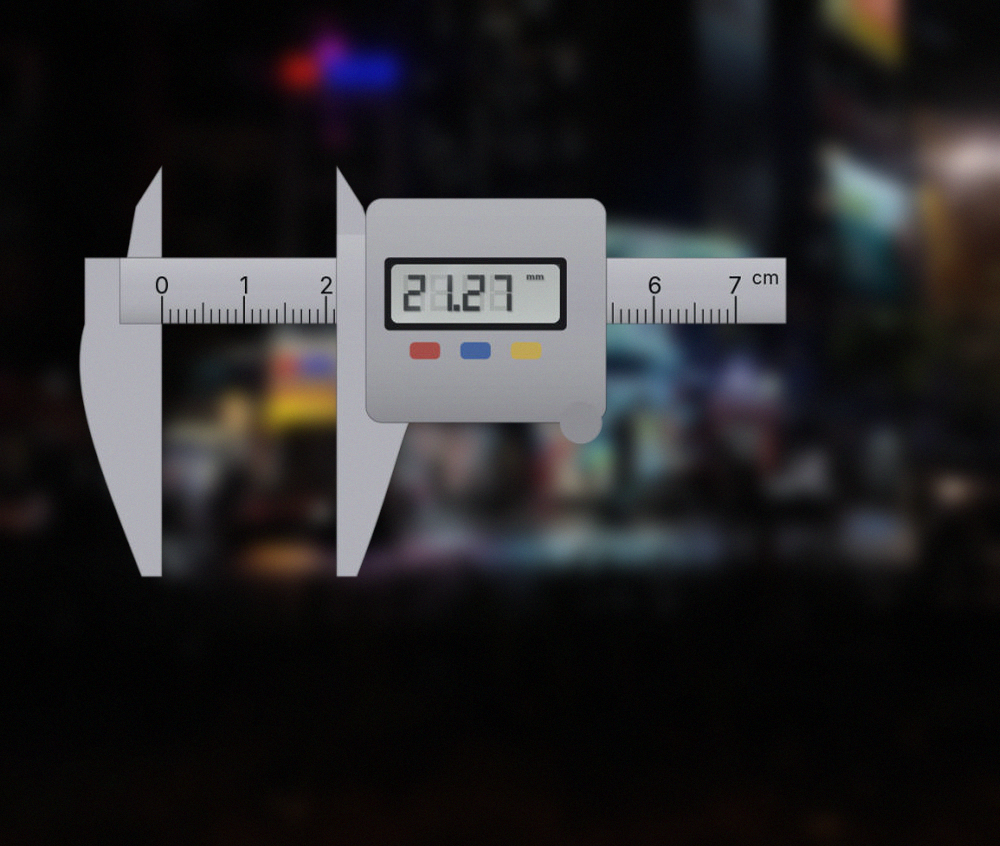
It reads 21.27 mm
